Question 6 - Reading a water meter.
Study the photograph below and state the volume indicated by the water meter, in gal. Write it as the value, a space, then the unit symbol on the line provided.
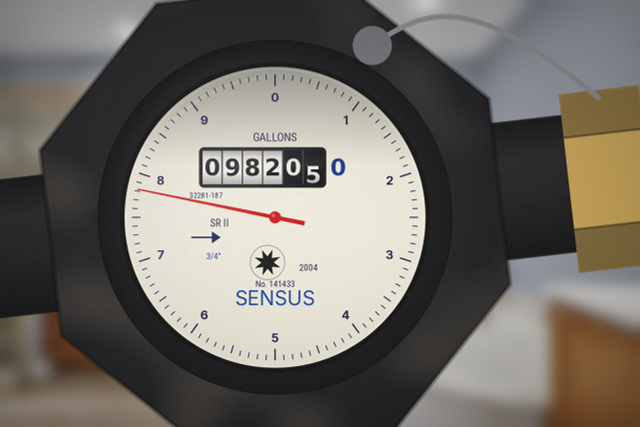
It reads 982047.8 gal
